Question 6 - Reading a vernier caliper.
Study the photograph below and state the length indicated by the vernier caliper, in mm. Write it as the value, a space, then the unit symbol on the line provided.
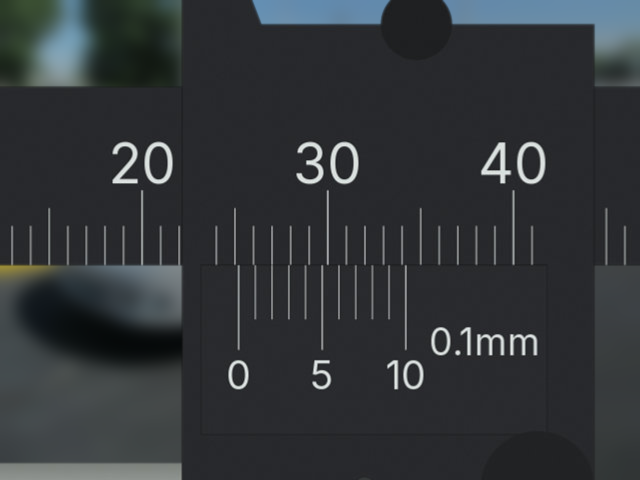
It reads 25.2 mm
